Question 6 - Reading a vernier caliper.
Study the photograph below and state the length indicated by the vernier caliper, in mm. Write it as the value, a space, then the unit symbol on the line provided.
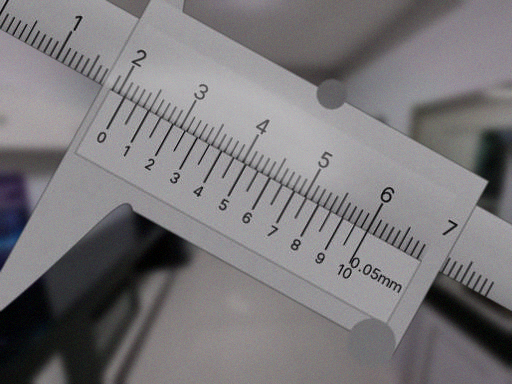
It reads 21.0 mm
